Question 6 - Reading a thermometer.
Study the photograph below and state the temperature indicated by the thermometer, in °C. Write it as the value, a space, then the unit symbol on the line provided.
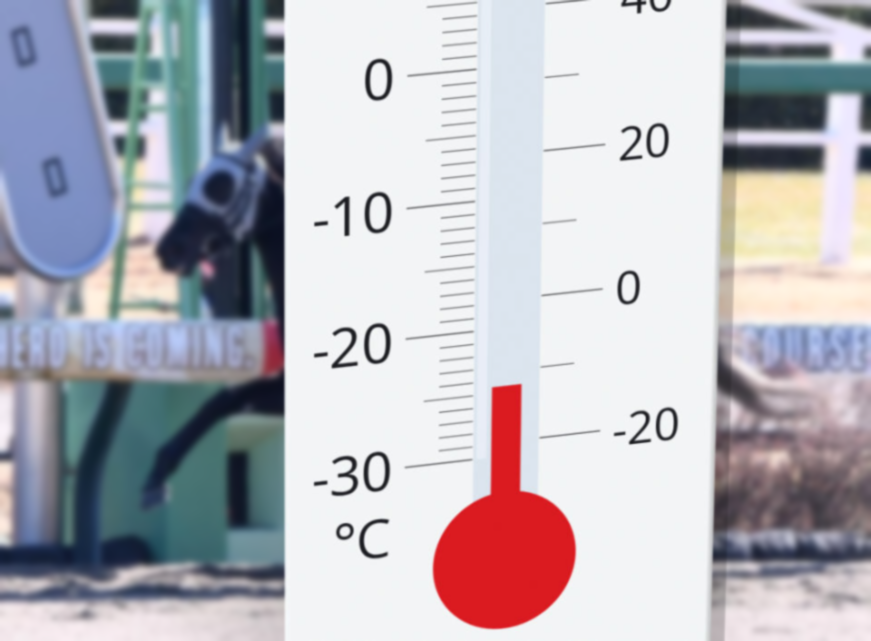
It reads -24.5 °C
